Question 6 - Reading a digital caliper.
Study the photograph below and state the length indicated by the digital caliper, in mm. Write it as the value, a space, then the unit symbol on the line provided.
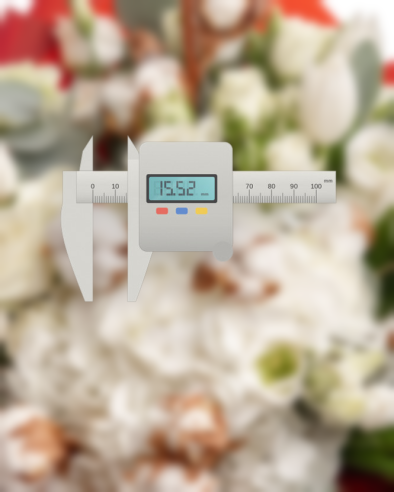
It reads 15.52 mm
